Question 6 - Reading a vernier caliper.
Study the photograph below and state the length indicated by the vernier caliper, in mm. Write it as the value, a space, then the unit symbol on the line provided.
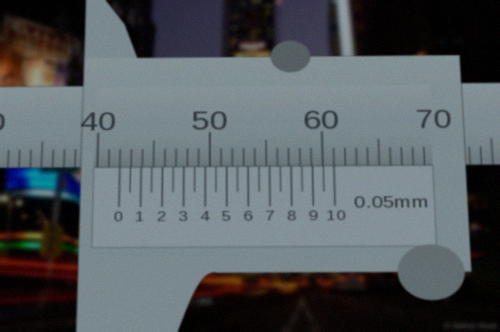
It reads 42.0 mm
